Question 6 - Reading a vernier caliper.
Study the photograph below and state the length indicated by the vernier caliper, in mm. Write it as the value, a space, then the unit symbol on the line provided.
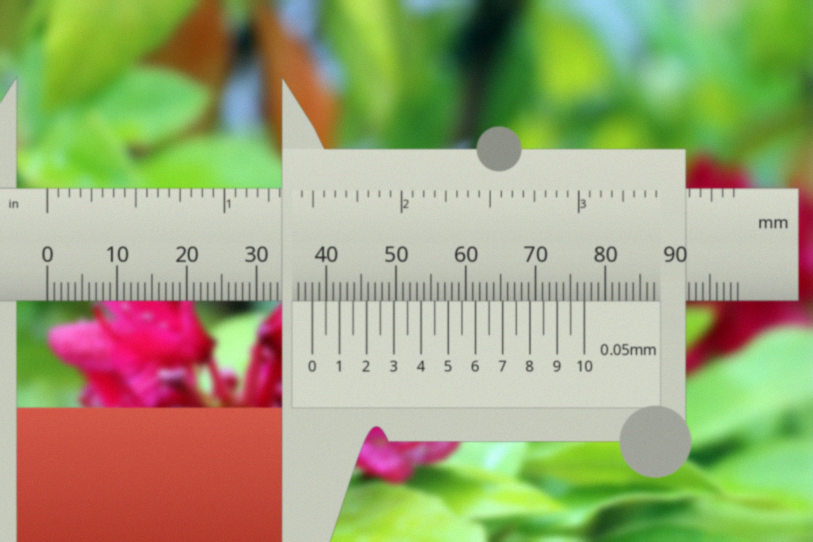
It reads 38.0 mm
